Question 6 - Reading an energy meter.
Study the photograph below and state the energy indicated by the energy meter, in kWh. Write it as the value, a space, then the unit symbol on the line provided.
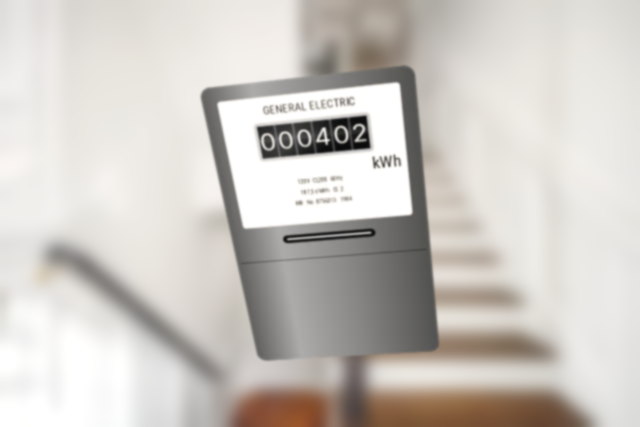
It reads 402 kWh
